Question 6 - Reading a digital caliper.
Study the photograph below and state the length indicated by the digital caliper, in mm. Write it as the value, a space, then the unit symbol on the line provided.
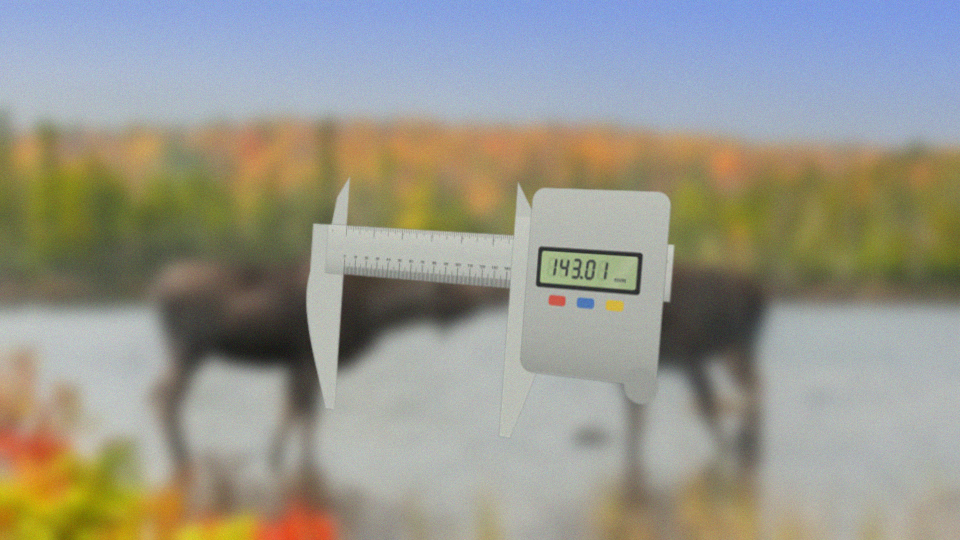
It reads 143.01 mm
